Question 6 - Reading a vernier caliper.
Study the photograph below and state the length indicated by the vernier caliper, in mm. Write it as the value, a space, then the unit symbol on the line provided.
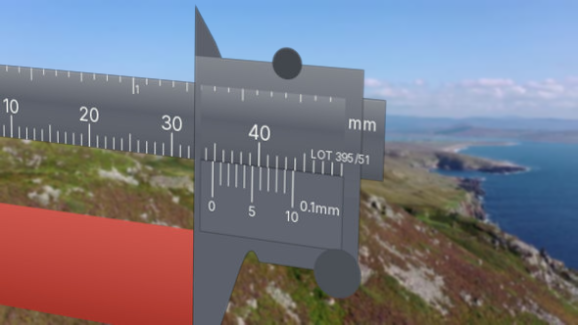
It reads 34.8 mm
